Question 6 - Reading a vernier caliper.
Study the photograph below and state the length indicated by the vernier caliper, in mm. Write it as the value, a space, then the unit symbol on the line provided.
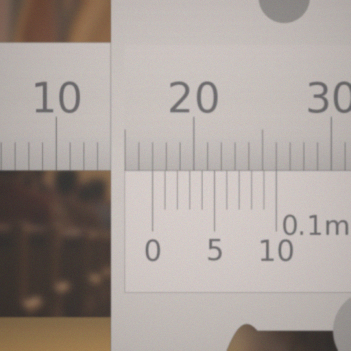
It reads 17.0 mm
